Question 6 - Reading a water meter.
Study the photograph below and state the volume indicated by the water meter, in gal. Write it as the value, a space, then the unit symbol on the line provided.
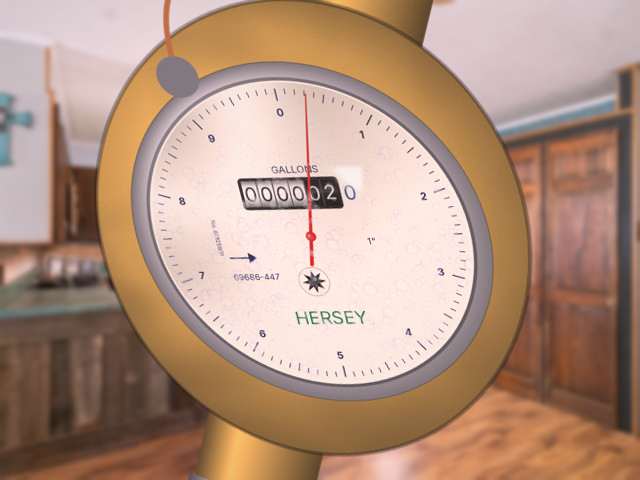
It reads 20.3 gal
